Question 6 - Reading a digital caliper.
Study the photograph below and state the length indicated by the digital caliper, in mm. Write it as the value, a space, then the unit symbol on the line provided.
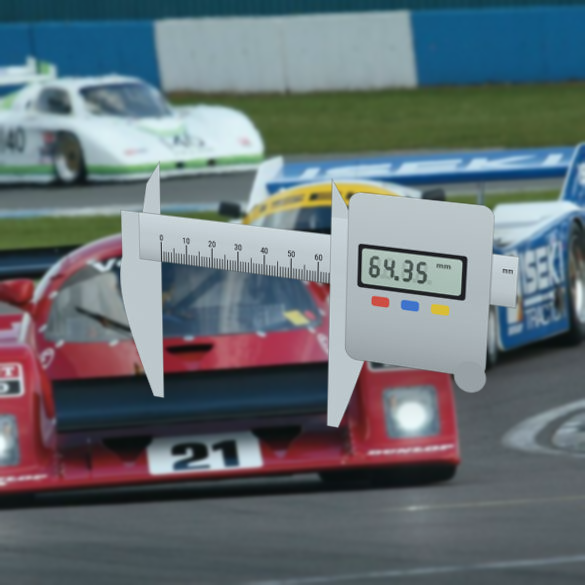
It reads 64.35 mm
